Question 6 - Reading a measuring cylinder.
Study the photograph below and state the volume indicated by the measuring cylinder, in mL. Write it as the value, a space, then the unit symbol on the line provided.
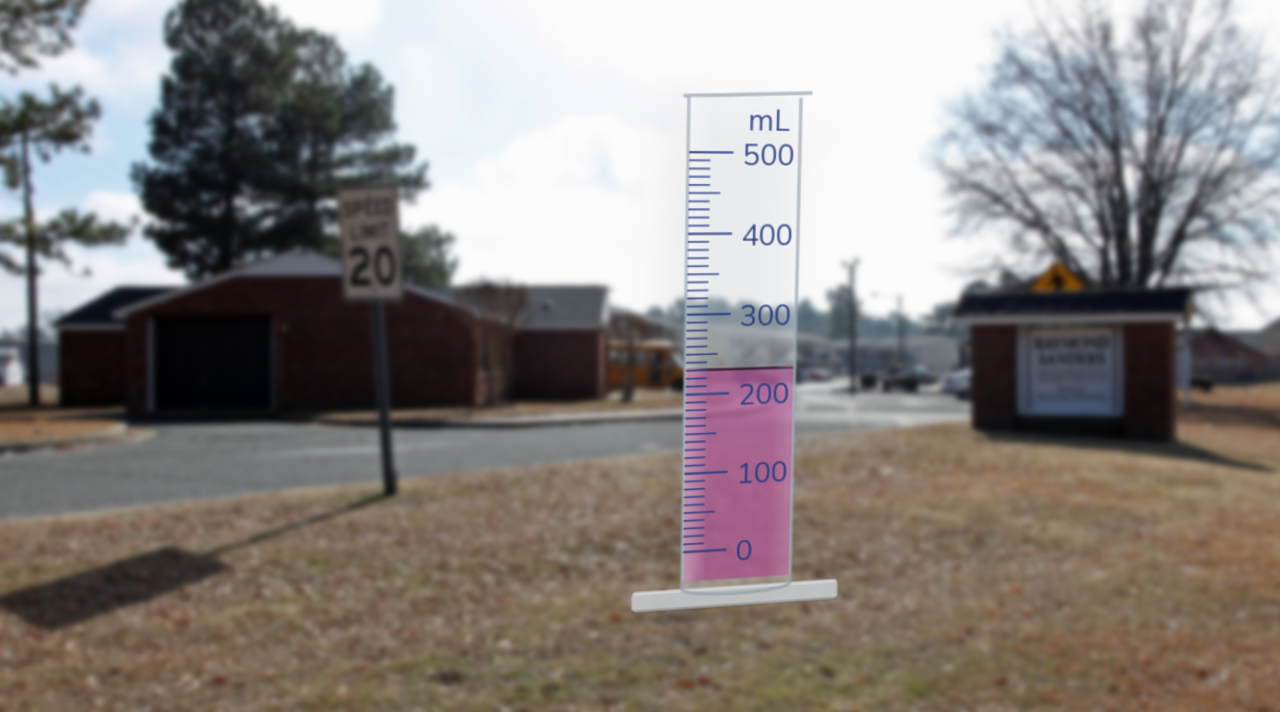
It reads 230 mL
